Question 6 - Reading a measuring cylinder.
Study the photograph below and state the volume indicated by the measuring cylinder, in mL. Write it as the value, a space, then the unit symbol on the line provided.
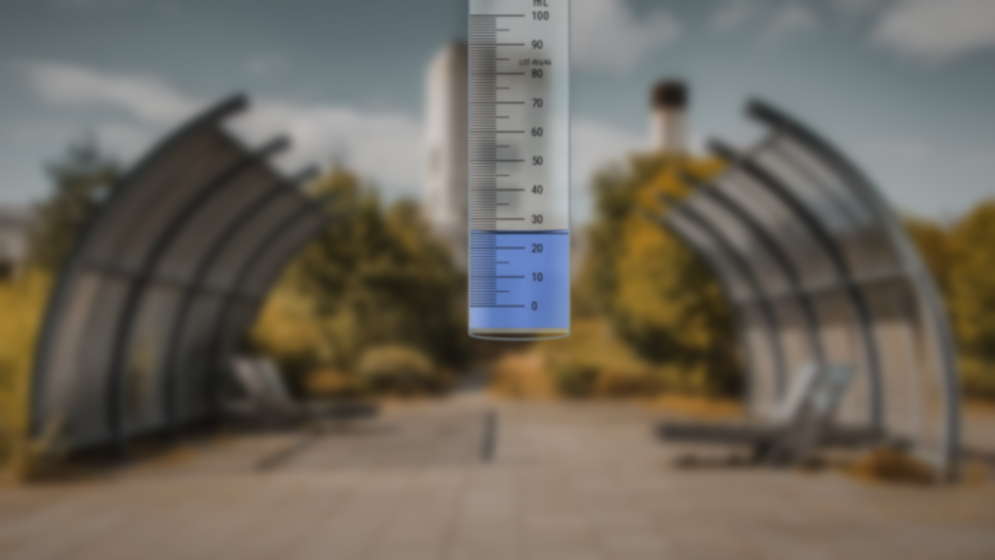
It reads 25 mL
